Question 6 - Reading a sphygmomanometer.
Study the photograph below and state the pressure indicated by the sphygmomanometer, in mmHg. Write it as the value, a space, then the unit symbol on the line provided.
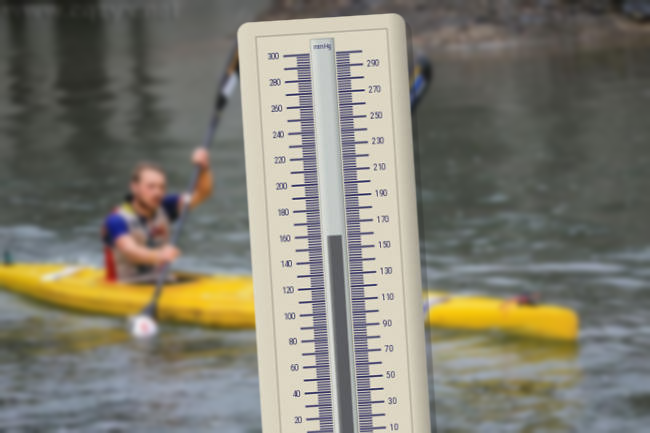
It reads 160 mmHg
